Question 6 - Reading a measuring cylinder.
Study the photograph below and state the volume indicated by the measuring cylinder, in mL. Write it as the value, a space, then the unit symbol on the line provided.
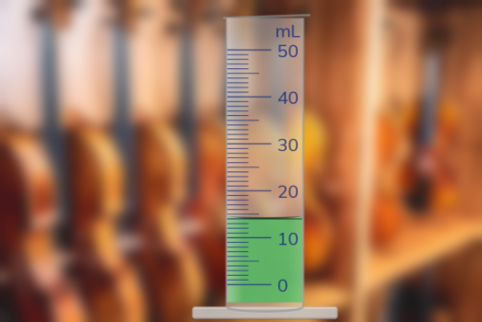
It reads 14 mL
